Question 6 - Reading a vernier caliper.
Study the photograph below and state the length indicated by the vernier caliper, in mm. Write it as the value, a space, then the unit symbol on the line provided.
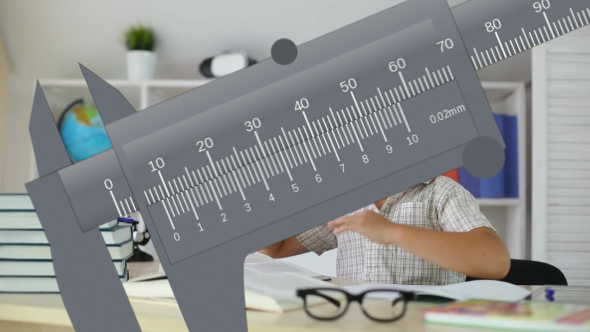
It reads 8.5 mm
